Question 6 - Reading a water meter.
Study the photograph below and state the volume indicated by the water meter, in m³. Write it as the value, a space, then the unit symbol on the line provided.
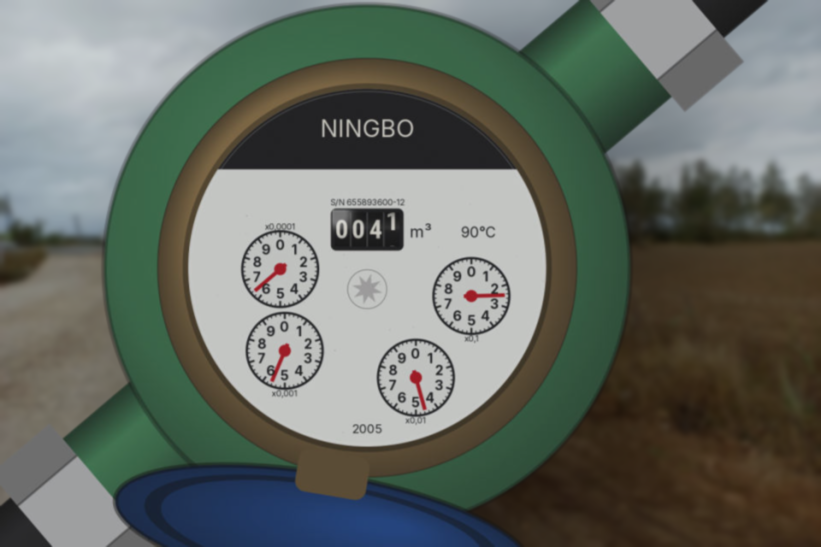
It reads 41.2456 m³
